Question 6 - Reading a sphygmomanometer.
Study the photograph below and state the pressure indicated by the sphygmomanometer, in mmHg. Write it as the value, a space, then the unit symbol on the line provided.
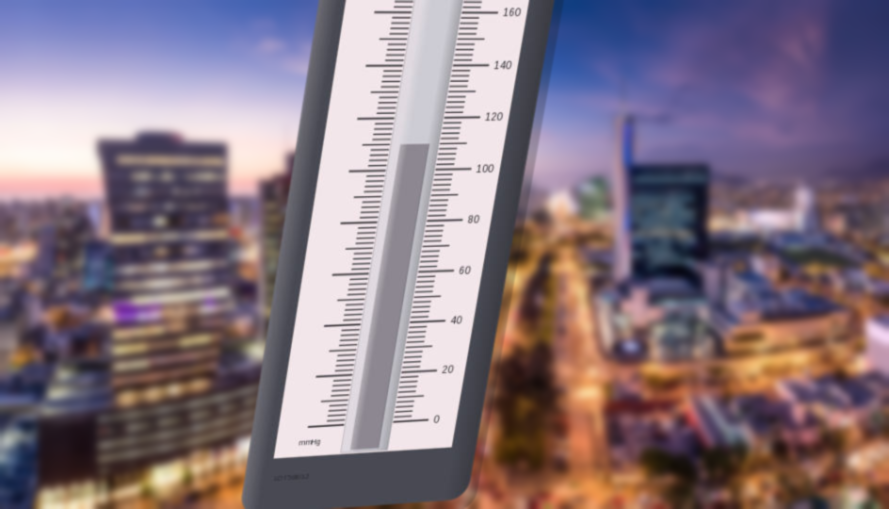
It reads 110 mmHg
